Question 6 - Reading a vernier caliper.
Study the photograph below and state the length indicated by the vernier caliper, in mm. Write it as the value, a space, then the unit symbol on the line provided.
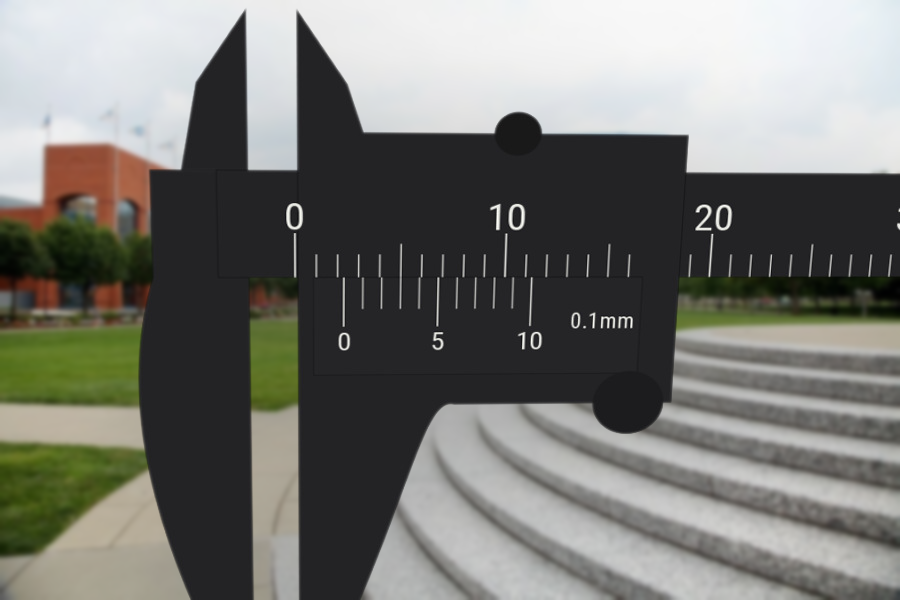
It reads 2.3 mm
